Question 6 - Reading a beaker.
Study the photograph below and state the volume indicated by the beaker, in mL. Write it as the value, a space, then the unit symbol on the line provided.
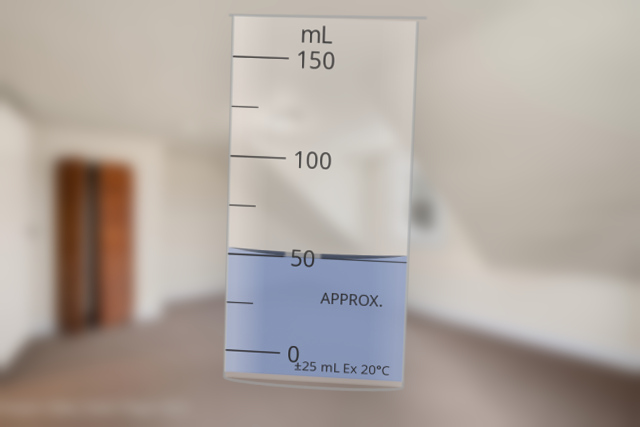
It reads 50 mL
